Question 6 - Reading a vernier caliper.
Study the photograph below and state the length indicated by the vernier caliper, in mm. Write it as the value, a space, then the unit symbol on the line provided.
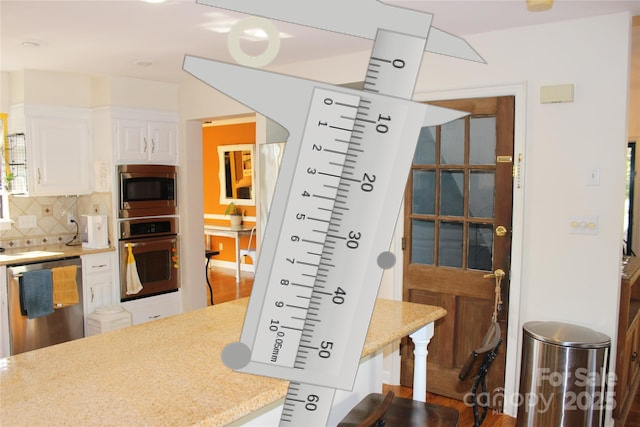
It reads 8.2 mm
